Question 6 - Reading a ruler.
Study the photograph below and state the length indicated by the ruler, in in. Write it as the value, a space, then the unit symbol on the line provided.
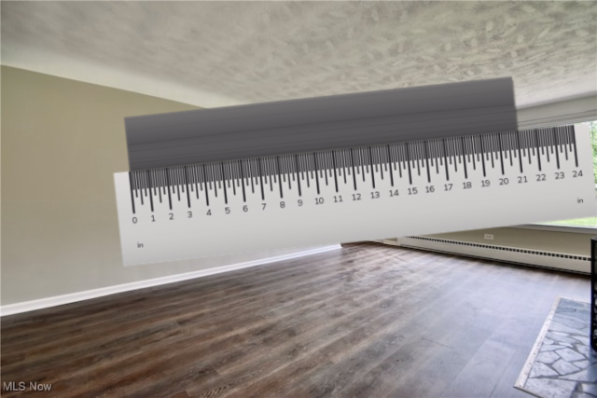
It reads 21 in
